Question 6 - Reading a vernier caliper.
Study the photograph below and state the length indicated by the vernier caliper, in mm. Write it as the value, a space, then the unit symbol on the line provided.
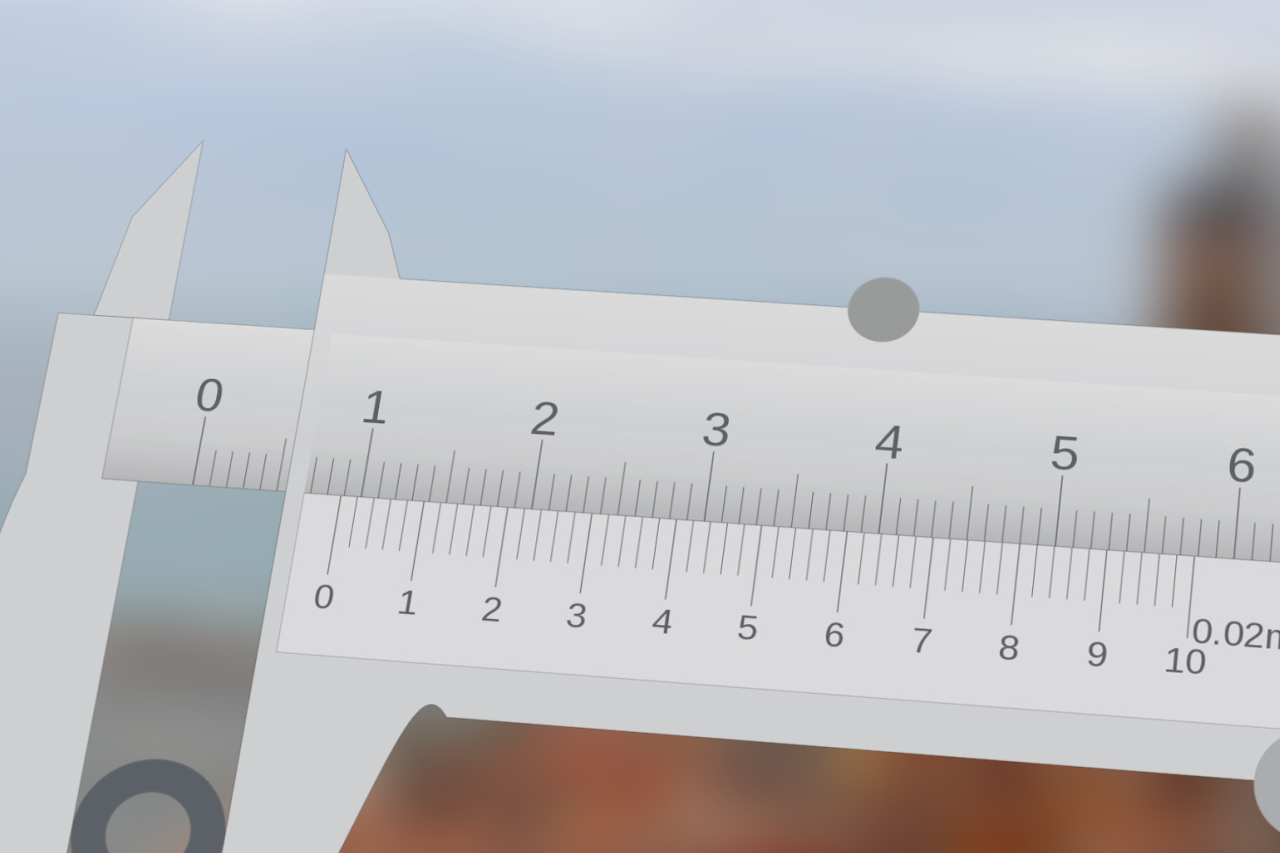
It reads 8.8 mm
